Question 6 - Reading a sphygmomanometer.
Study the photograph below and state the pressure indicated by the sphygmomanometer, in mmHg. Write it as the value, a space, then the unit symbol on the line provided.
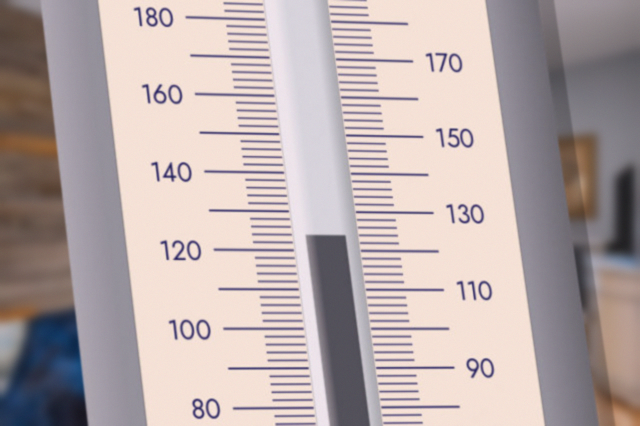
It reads 124 mmHg
